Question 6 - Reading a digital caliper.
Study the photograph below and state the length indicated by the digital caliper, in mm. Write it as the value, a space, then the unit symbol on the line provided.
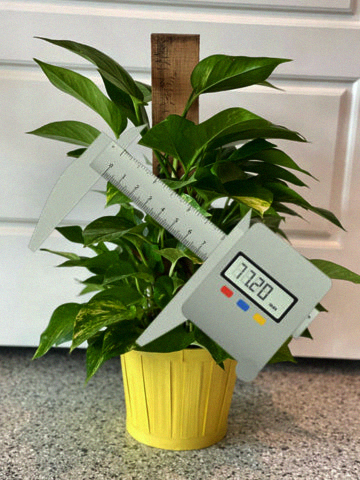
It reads 77.20 mm
